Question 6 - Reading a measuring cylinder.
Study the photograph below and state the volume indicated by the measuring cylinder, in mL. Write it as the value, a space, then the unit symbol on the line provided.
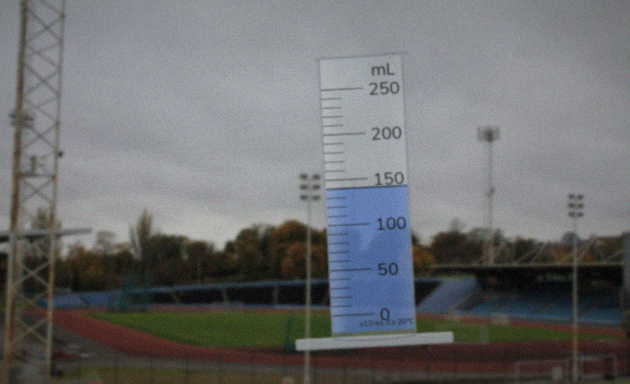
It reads 140 mL
